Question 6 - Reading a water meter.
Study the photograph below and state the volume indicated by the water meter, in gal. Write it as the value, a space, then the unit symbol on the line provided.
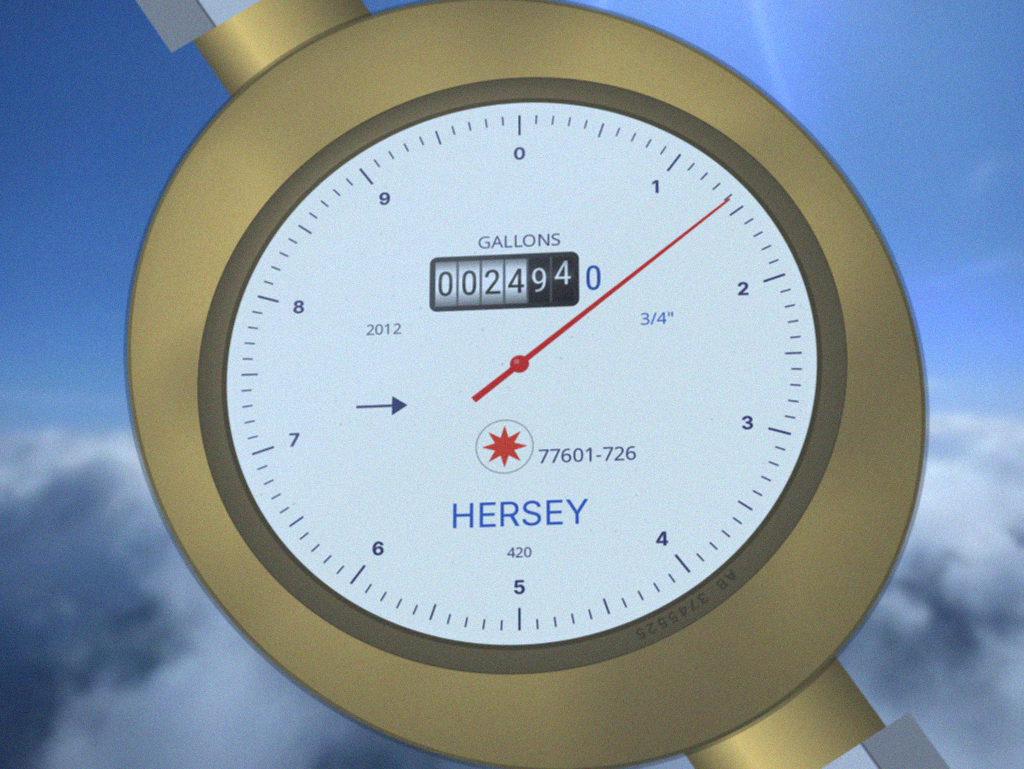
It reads 24941.4 gal
